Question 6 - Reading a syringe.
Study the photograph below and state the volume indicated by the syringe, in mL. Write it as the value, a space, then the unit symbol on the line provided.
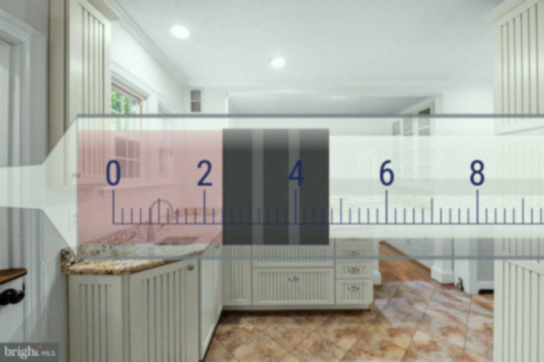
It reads 2.4 mL
